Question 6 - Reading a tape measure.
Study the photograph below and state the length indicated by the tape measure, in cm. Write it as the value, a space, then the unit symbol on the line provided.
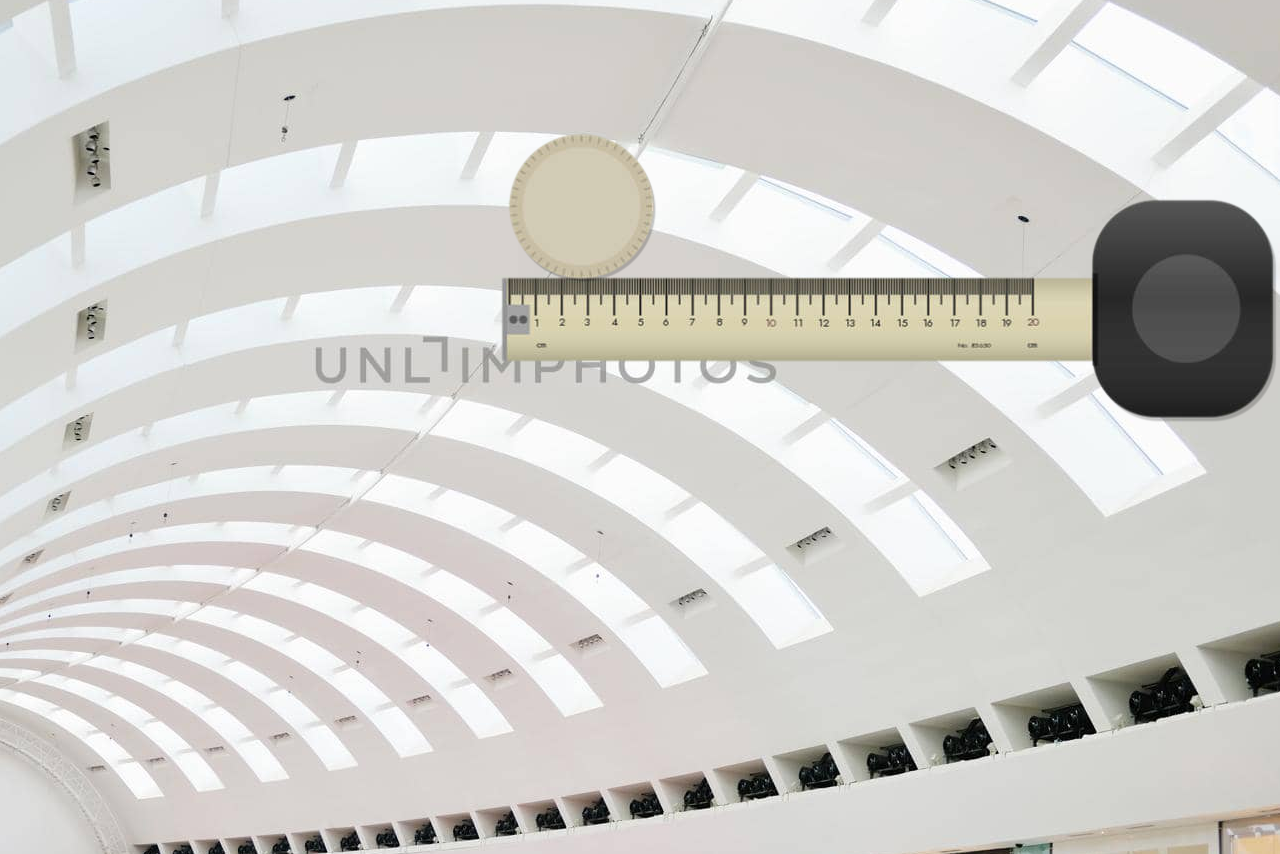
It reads 5.5 cm
